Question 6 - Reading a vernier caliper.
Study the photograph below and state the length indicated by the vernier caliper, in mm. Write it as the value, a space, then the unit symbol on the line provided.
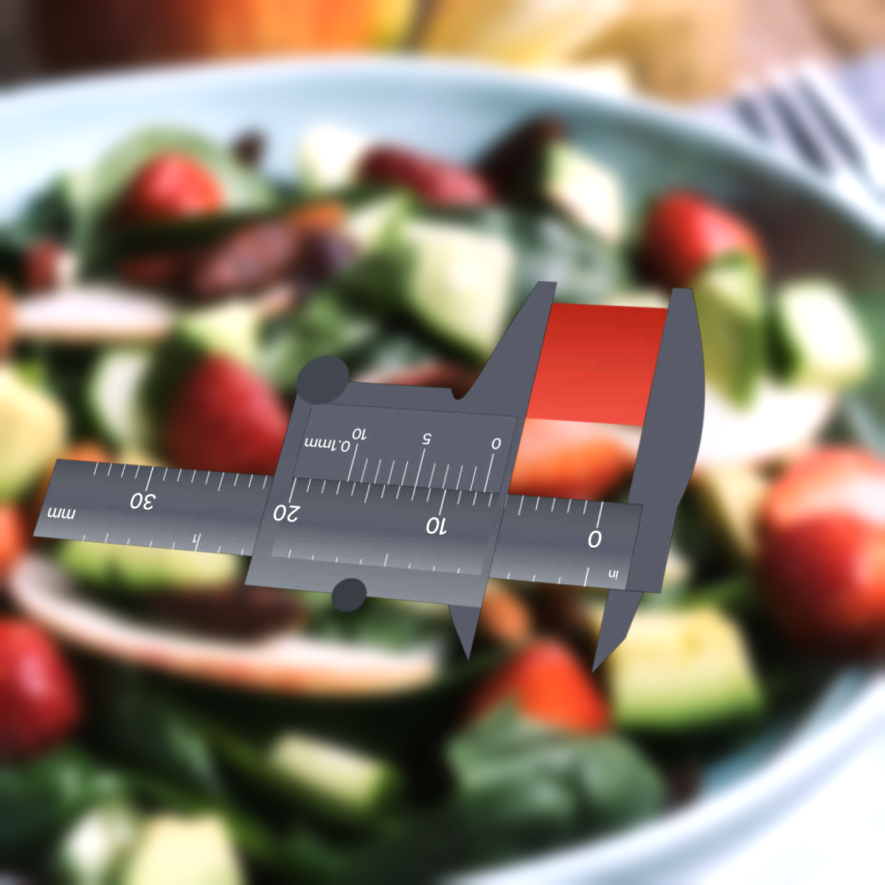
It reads 7.5 mm
